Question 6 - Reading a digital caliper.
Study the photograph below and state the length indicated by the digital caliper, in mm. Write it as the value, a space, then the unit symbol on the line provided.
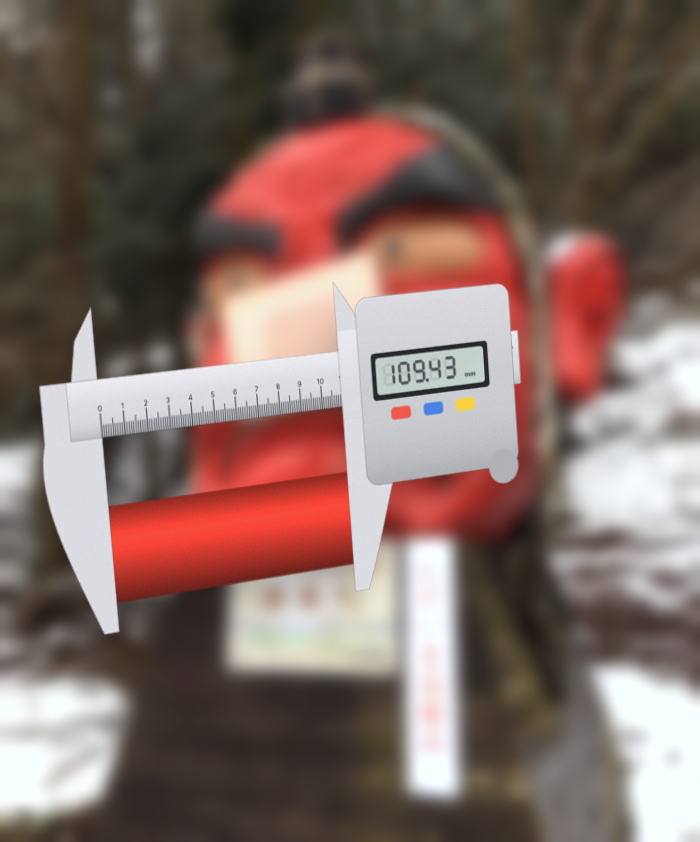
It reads 109.43 mm
